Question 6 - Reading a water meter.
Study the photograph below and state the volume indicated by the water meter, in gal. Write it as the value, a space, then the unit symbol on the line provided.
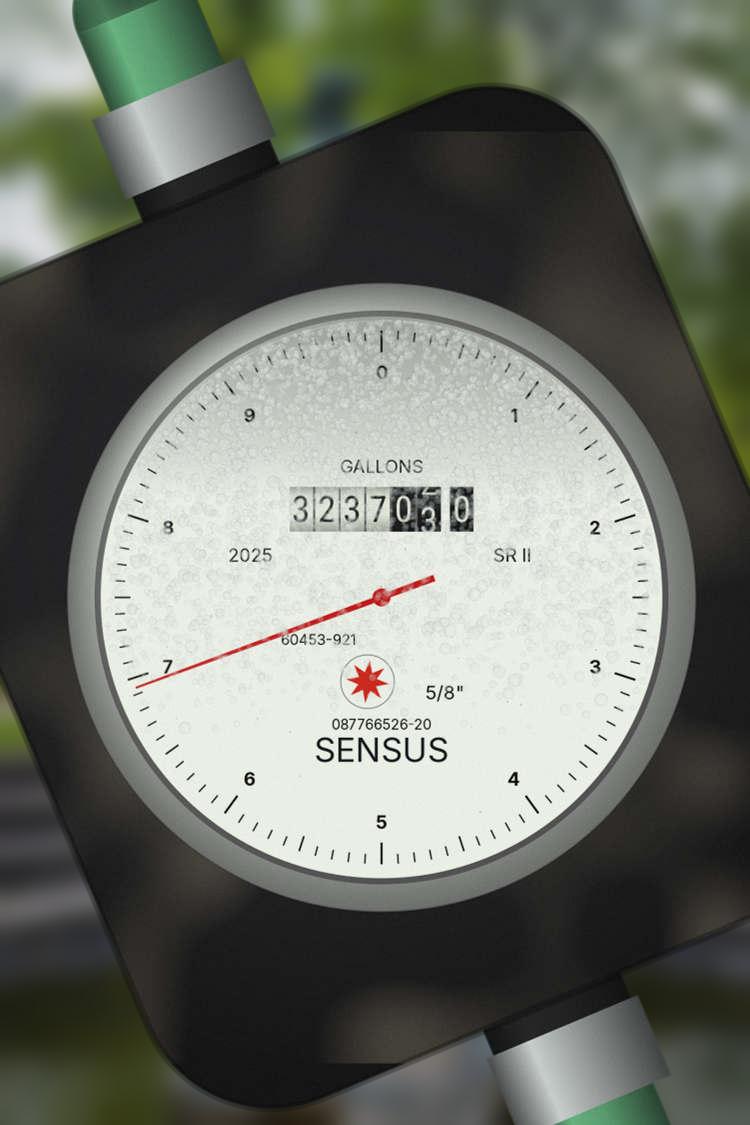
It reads 3237026.9 gal
